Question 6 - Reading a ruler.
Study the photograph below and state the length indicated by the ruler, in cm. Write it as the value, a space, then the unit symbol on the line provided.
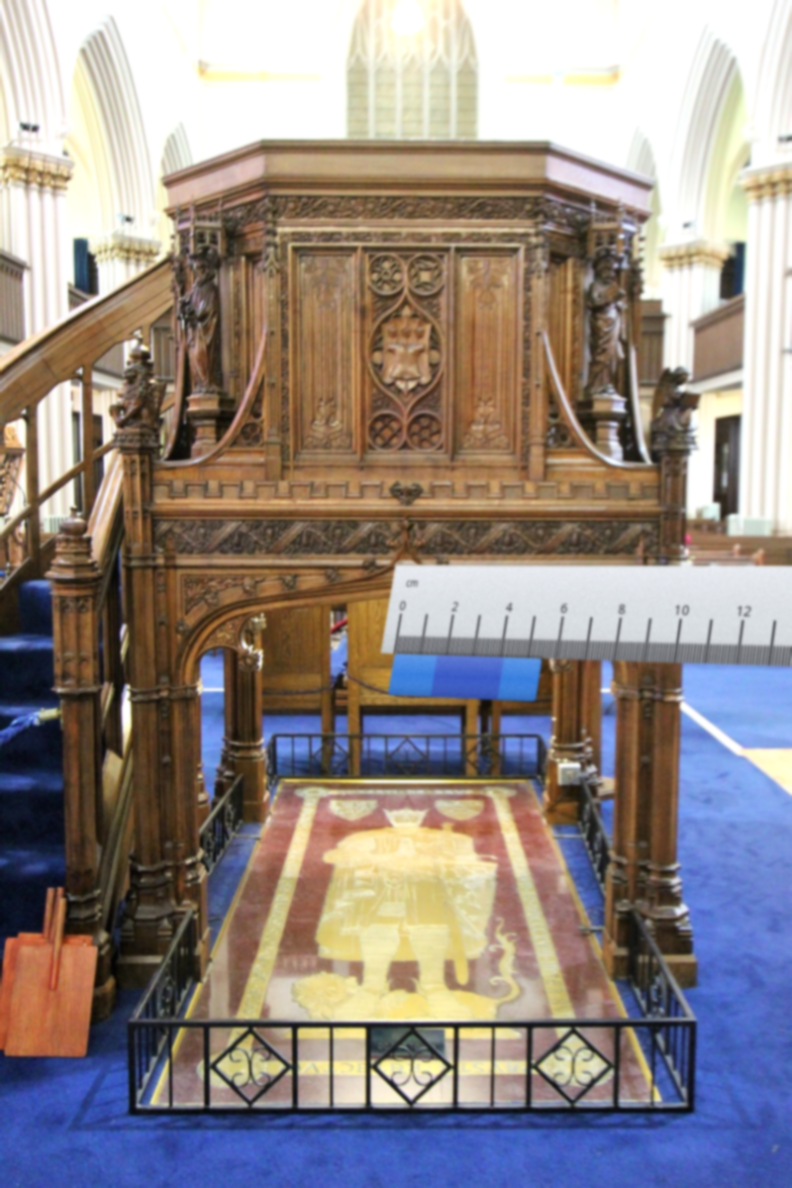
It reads 5.5 cm
